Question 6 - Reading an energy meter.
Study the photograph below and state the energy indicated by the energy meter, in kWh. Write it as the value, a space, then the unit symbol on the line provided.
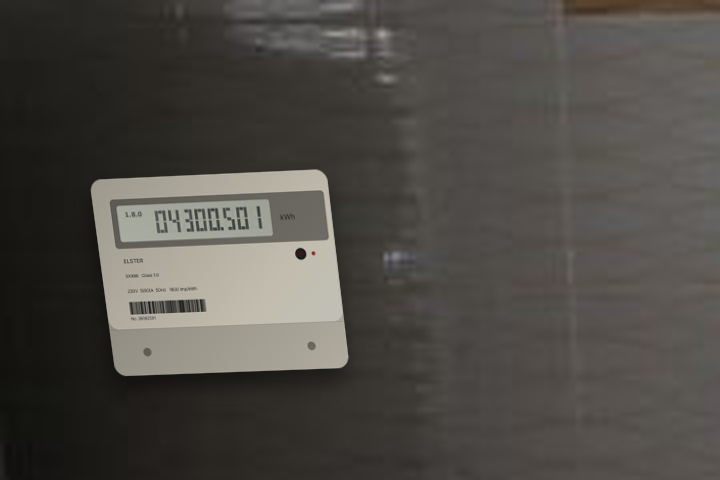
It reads 4300.501 kWh
